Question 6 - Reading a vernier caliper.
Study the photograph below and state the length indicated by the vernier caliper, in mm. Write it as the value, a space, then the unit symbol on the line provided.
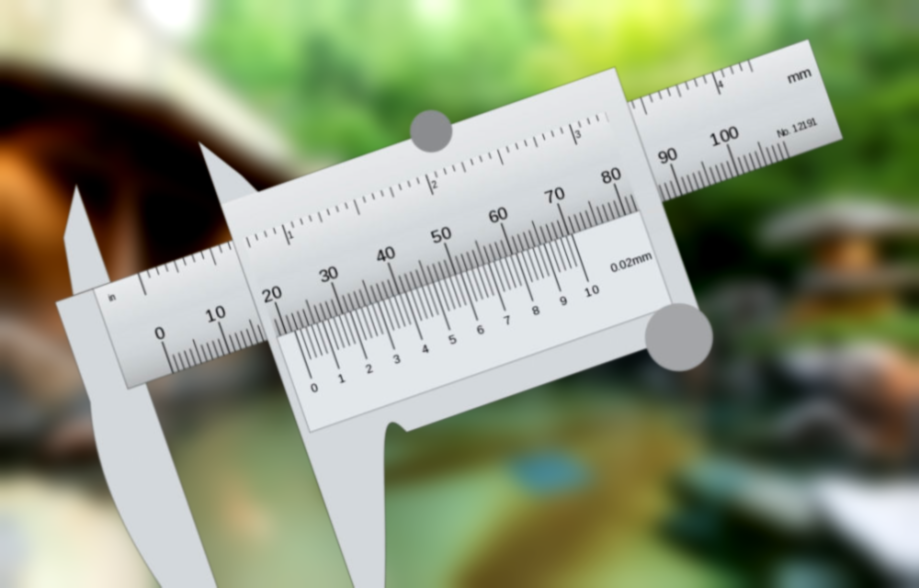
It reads 21.5 mm
